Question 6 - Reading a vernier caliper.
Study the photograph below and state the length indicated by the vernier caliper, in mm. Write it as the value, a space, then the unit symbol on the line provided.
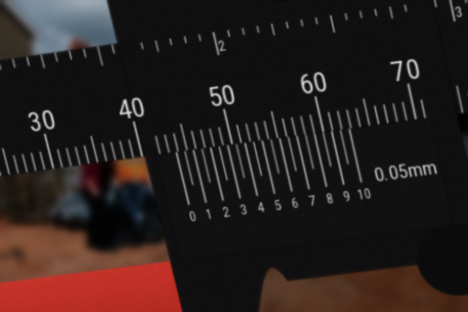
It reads 43.8 mm
